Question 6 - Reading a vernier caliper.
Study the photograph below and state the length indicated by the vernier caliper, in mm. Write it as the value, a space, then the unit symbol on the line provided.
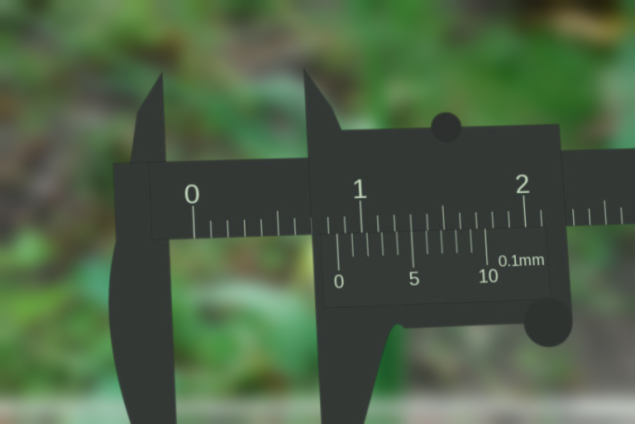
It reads 8.5 mm
